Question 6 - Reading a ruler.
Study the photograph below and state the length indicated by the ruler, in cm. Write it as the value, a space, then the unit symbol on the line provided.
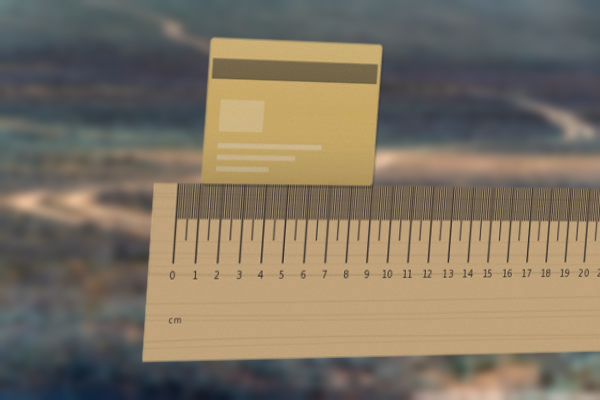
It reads 8 cm
